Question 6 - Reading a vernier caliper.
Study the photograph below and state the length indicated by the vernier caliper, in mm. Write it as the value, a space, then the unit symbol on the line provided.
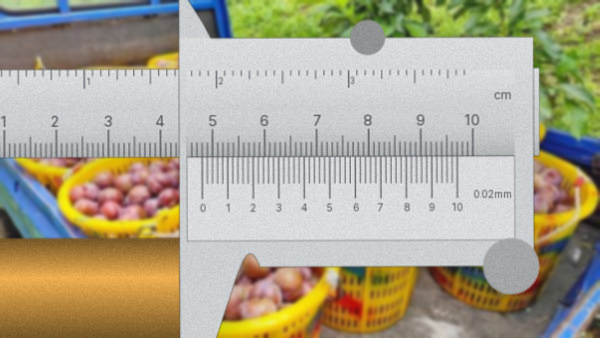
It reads 48.0 mm
